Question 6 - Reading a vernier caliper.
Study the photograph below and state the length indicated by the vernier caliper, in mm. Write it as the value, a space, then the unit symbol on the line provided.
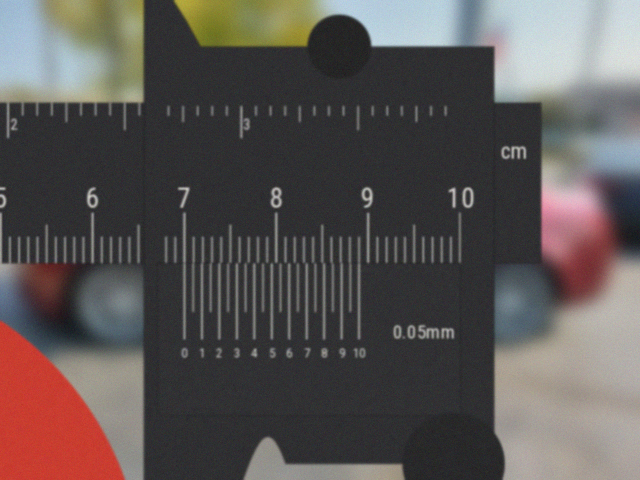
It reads 70.0 mm
